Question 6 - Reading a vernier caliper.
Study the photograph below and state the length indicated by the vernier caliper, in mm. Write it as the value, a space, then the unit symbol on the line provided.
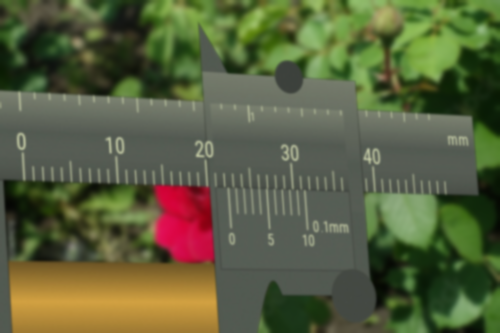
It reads 22.4 mm
